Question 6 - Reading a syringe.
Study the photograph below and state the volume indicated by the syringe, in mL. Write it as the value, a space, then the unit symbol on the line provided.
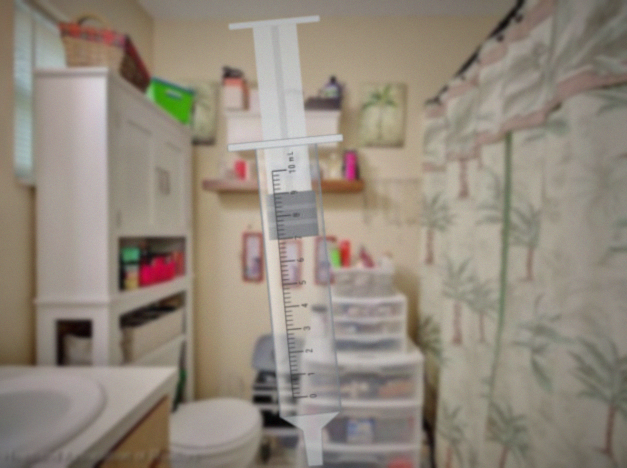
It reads 7 mL
